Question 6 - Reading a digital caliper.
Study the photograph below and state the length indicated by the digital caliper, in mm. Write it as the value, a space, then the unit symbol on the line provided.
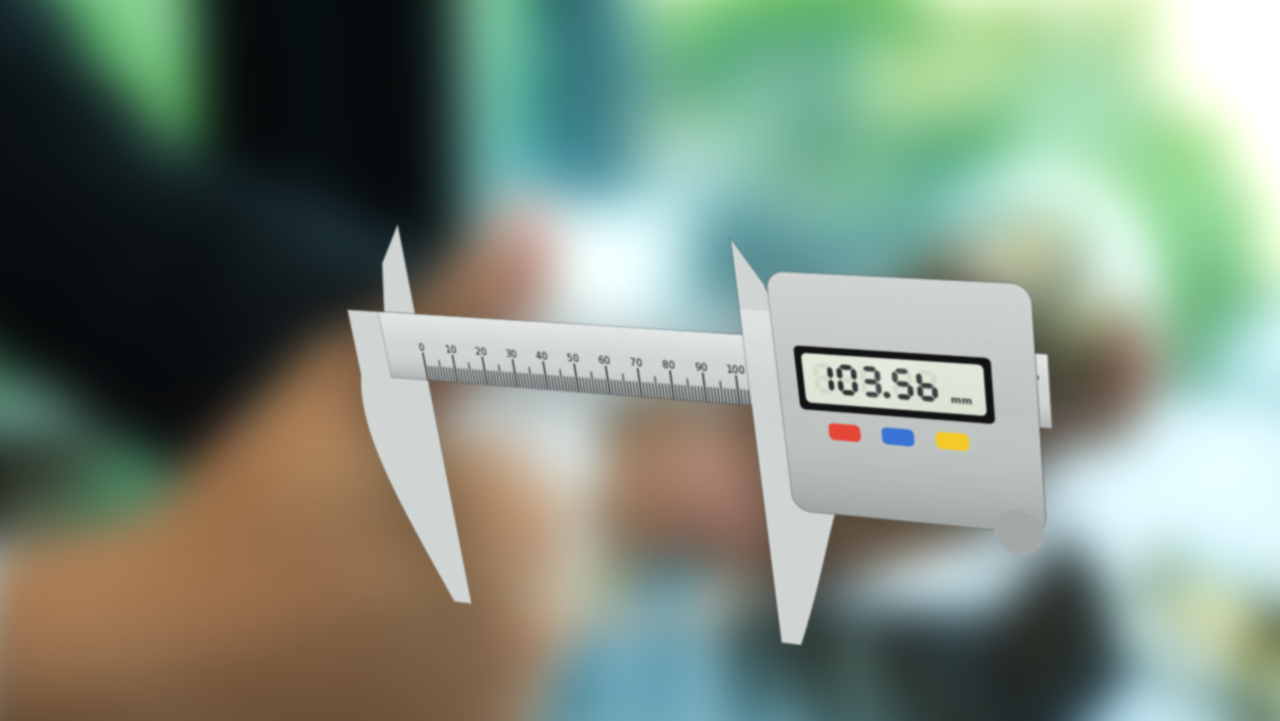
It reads 103.56 mm
